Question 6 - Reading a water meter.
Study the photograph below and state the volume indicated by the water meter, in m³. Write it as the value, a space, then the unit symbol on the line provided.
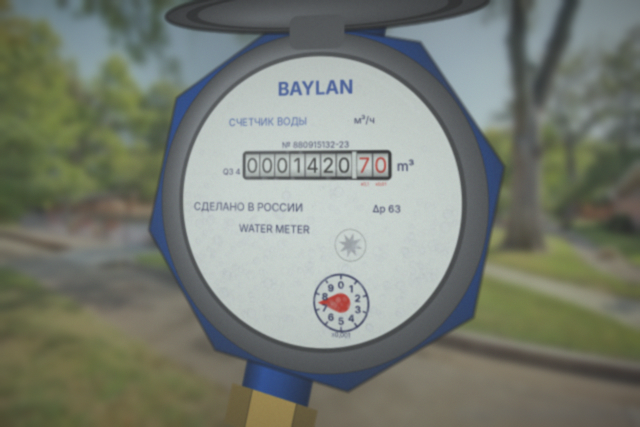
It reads 1420.707 m³
